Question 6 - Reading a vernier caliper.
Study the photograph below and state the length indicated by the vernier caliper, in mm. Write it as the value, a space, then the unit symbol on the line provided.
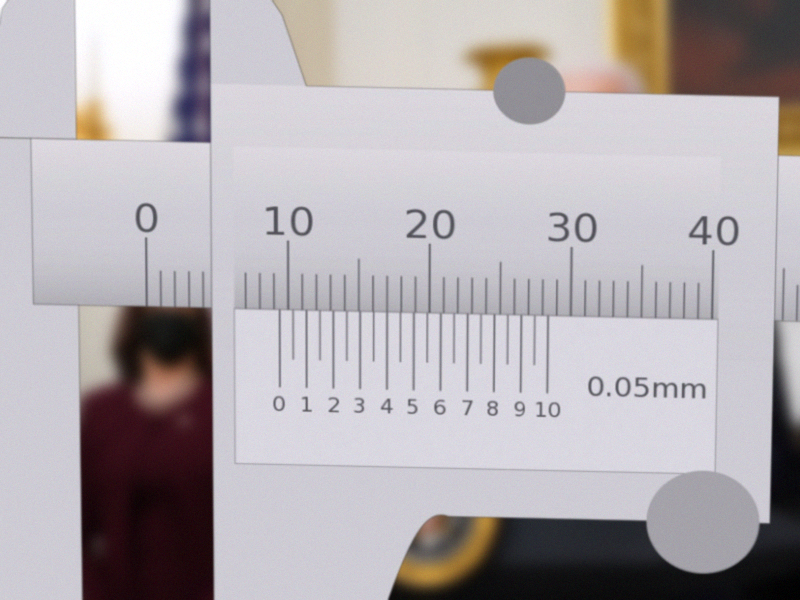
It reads 9.4 mm
